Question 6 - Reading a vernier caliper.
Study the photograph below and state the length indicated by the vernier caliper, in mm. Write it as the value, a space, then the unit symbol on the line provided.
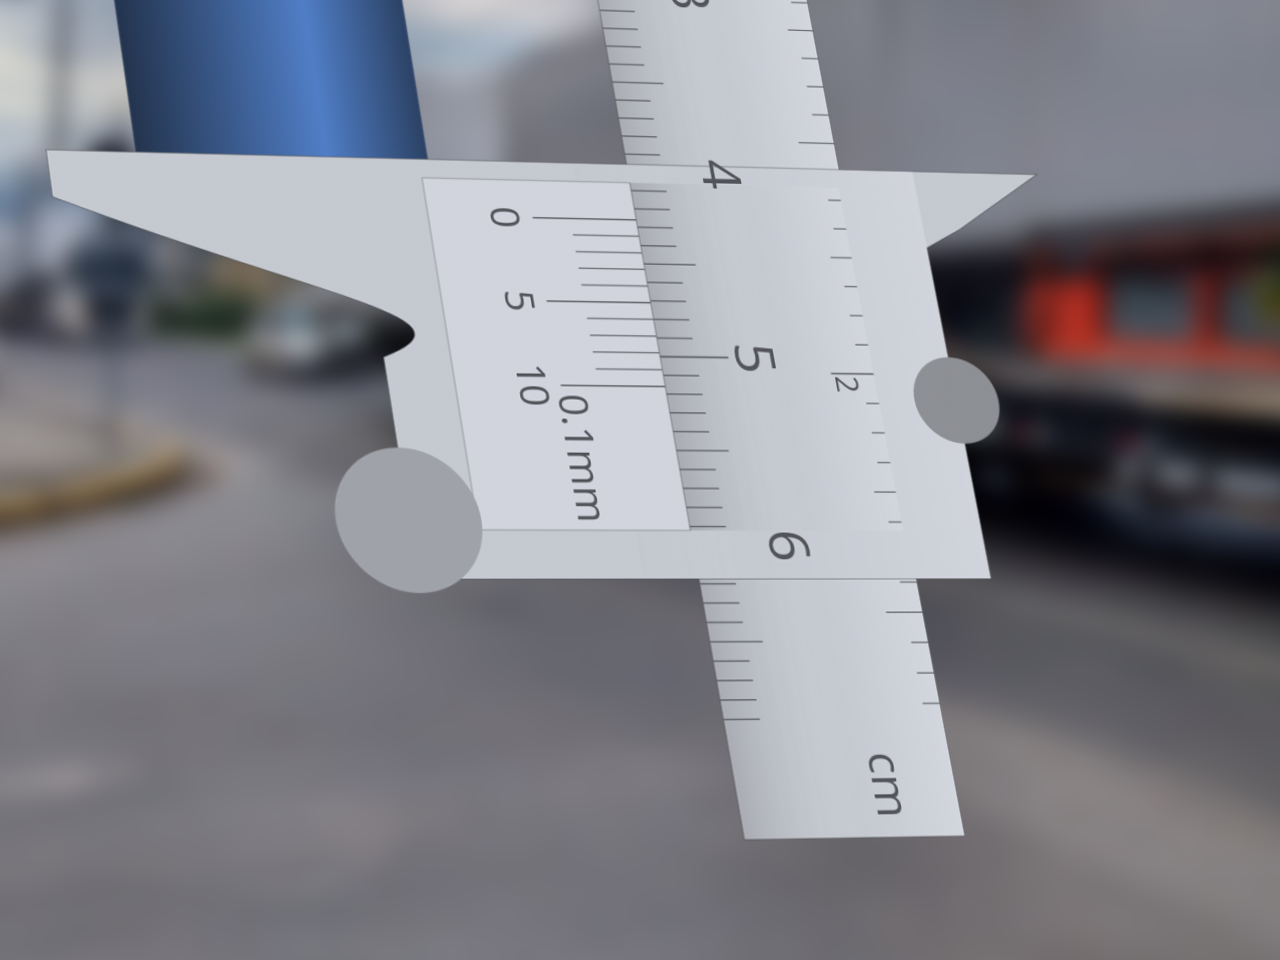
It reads 42.6 mm
